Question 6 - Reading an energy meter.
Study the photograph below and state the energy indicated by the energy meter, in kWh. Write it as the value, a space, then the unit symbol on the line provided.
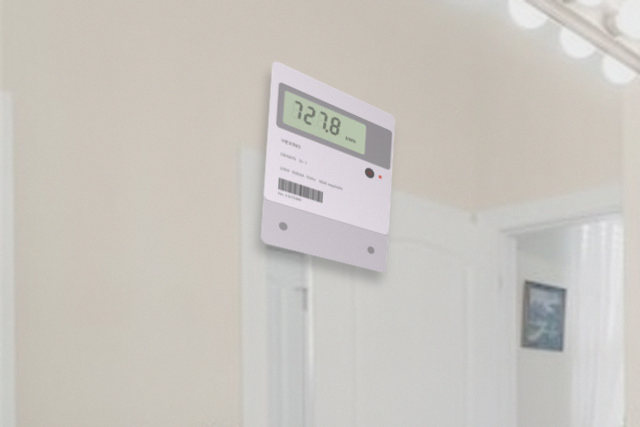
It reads 727.8 kWh
